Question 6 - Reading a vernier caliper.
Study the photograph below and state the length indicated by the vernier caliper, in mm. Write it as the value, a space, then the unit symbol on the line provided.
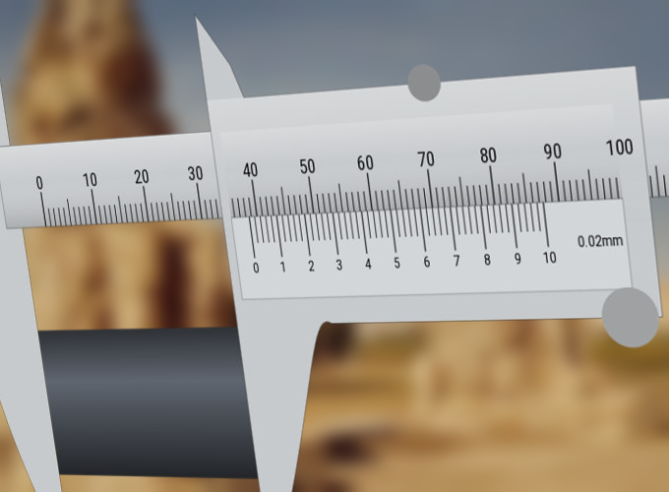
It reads 38.6 mm
